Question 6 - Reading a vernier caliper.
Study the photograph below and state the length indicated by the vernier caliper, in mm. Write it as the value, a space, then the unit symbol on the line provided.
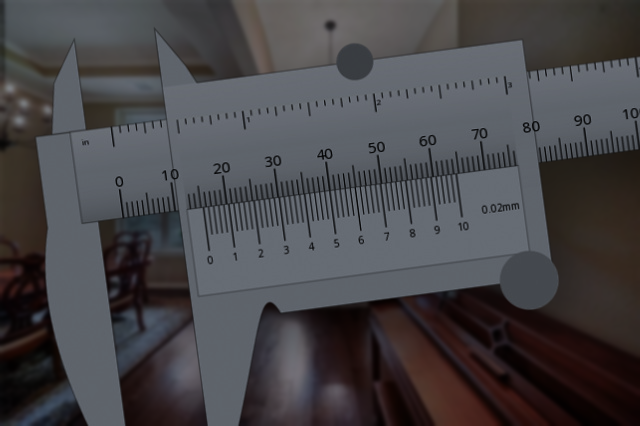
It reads 15.5 mm
